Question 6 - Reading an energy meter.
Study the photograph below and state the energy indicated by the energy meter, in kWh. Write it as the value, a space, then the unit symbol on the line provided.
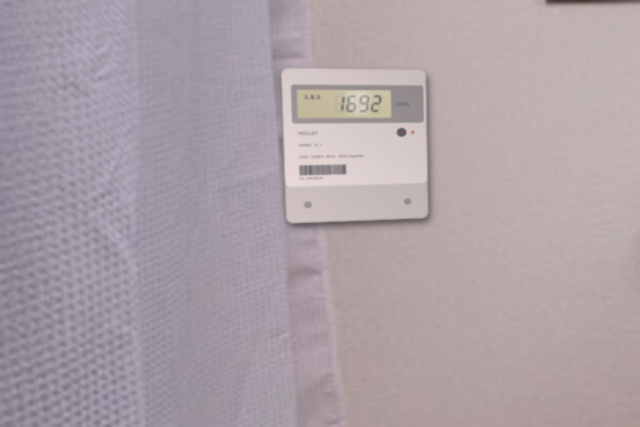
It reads 1692 kWh
